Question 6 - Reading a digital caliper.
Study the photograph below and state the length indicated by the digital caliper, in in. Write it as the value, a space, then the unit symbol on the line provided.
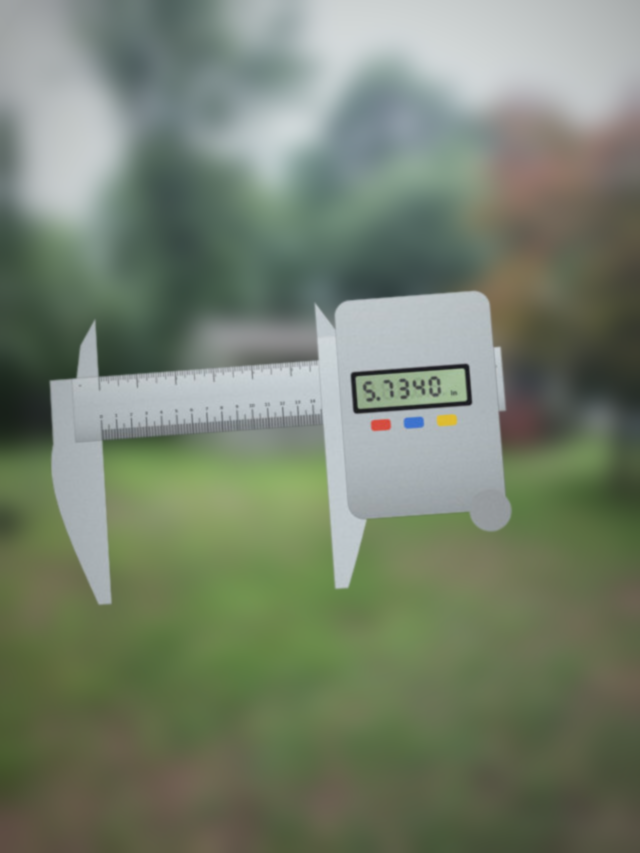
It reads 5.7340 in
